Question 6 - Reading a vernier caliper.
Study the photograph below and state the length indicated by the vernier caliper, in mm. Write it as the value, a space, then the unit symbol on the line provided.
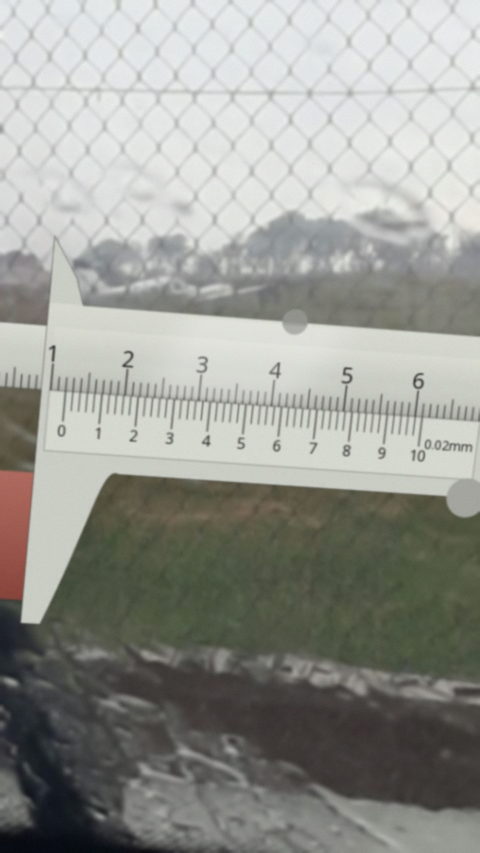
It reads 12.0 mm
